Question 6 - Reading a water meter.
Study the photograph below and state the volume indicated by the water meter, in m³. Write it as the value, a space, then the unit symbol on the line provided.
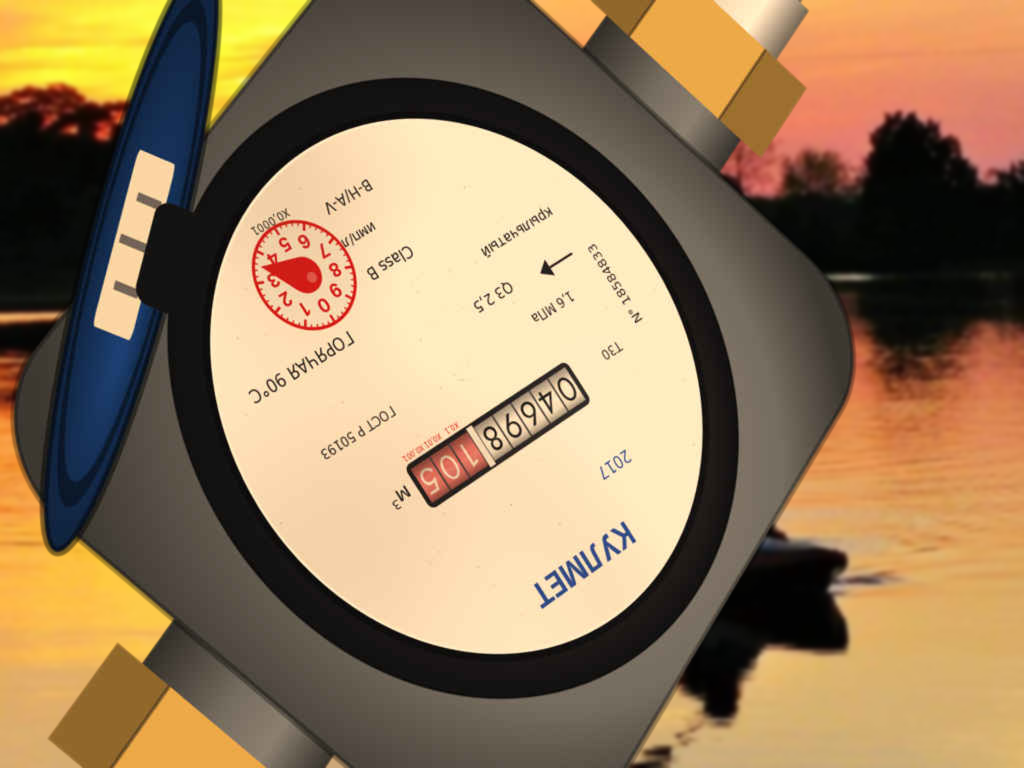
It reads 4698.1053 m³
